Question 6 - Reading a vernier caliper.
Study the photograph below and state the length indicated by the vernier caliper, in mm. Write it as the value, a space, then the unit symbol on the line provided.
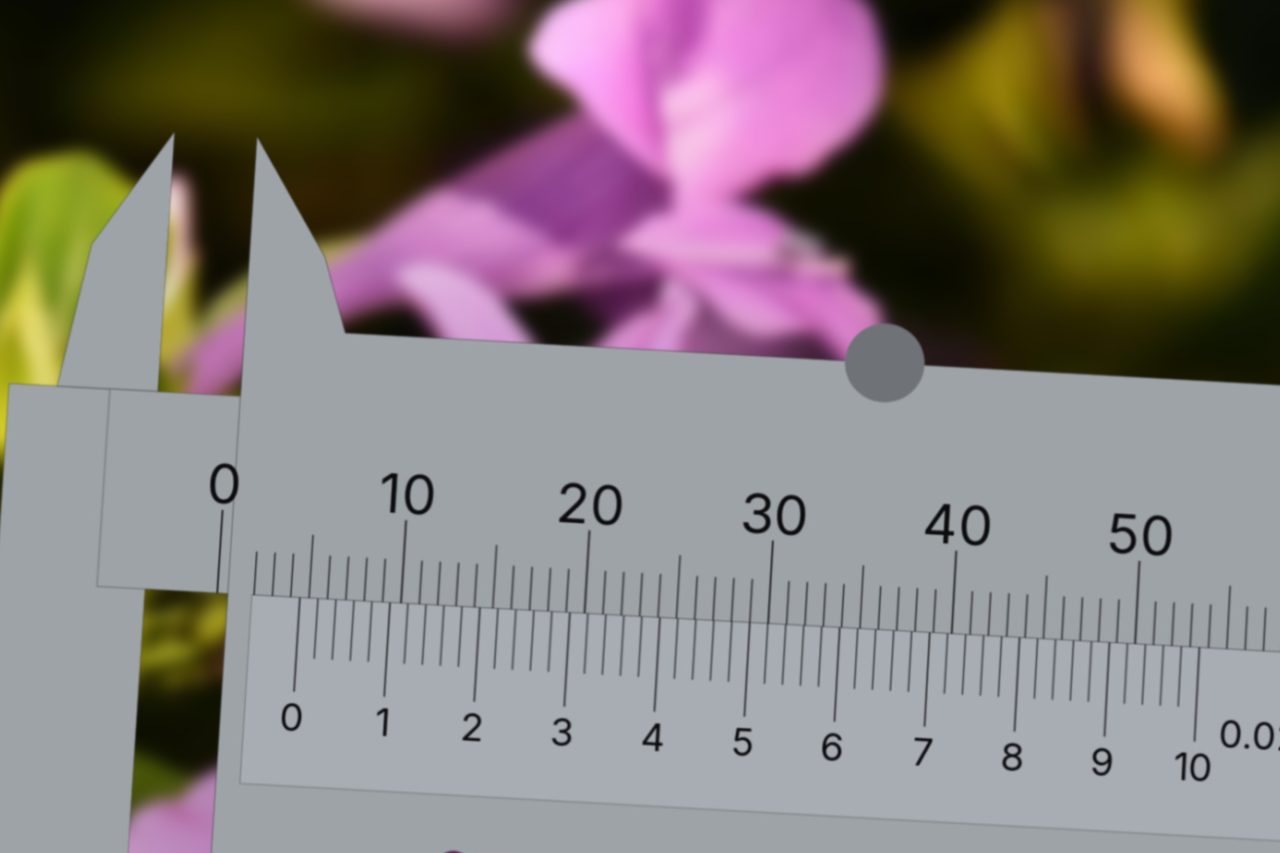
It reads 4.5 mm
